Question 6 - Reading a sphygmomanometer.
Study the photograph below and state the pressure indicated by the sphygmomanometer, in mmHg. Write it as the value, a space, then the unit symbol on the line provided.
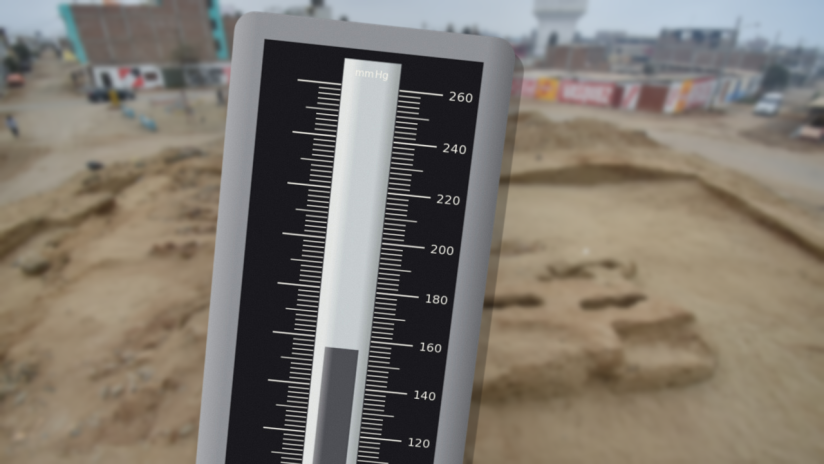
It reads 156 mmHg
